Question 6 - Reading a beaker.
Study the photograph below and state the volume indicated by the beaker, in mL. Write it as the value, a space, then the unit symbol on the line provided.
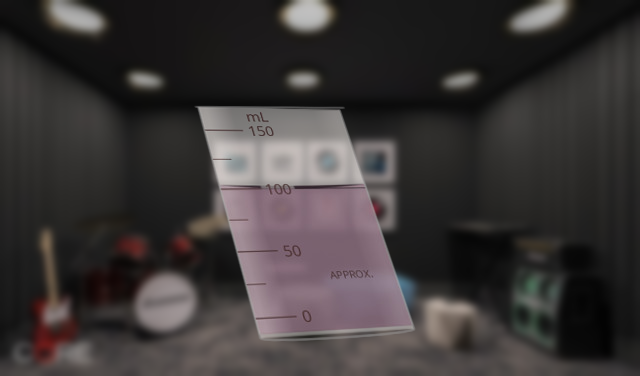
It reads 100 mL
